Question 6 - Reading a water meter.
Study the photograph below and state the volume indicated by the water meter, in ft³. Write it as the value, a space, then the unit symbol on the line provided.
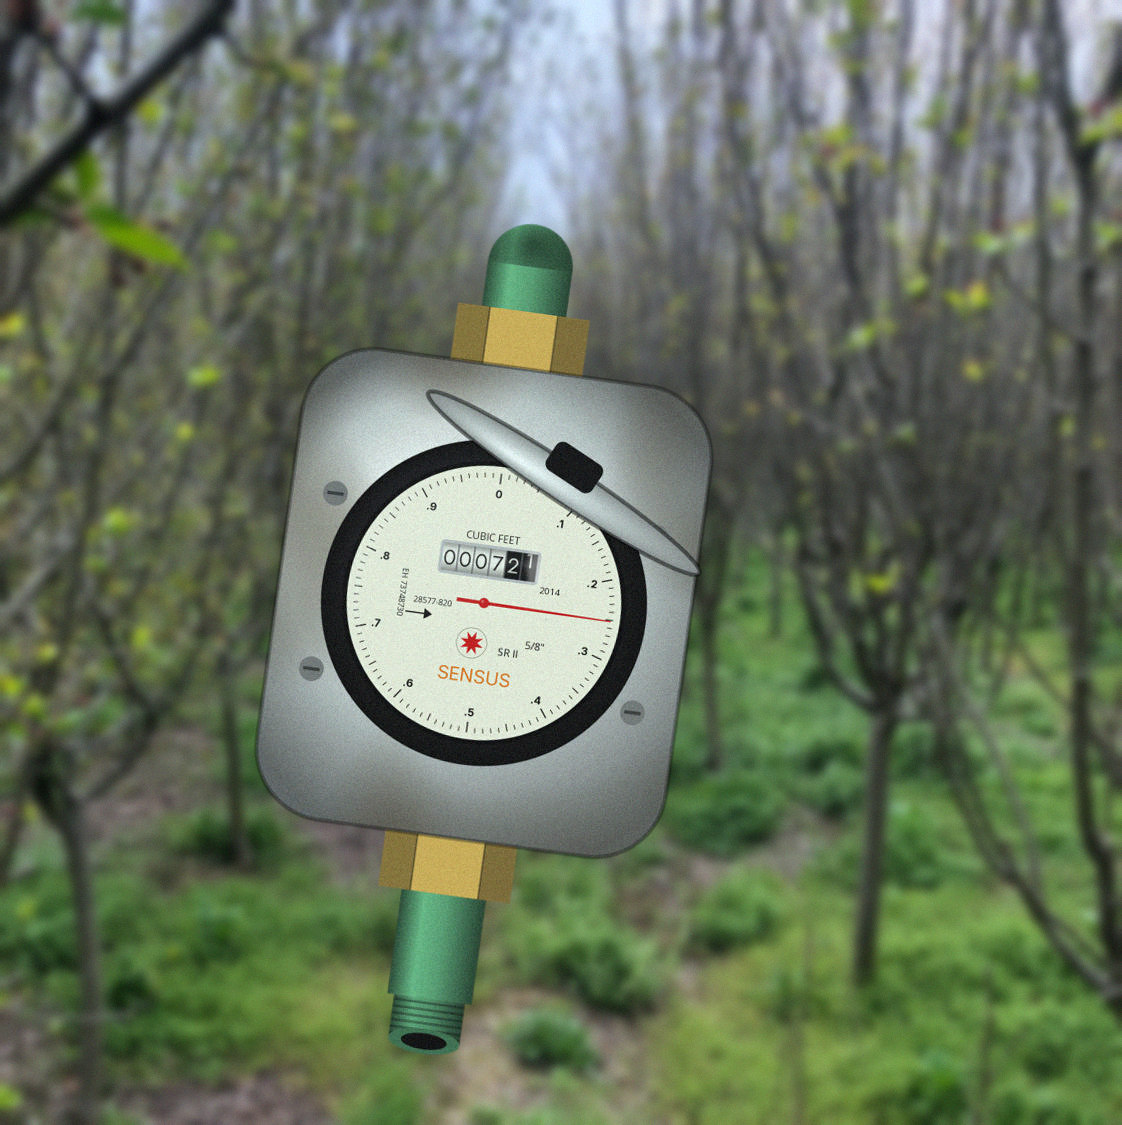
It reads 721.25 ft³
